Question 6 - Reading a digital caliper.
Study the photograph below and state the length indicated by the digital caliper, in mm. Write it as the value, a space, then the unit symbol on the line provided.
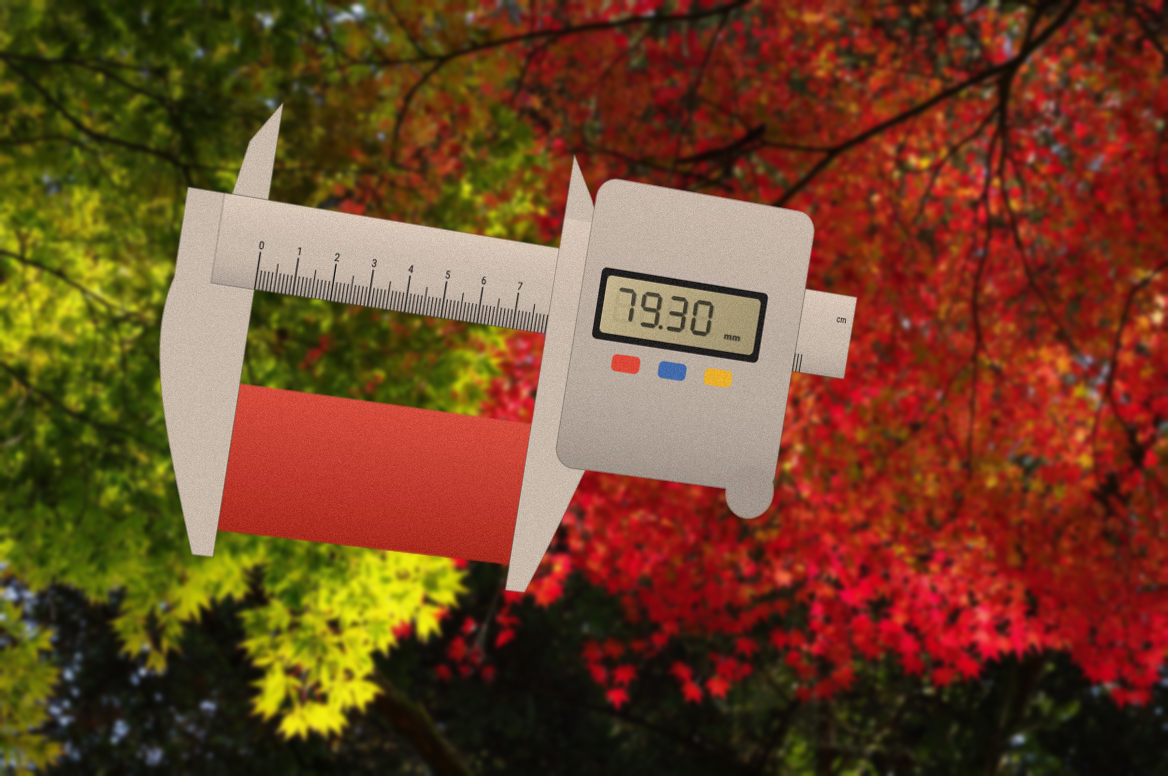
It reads 79.30 mm
